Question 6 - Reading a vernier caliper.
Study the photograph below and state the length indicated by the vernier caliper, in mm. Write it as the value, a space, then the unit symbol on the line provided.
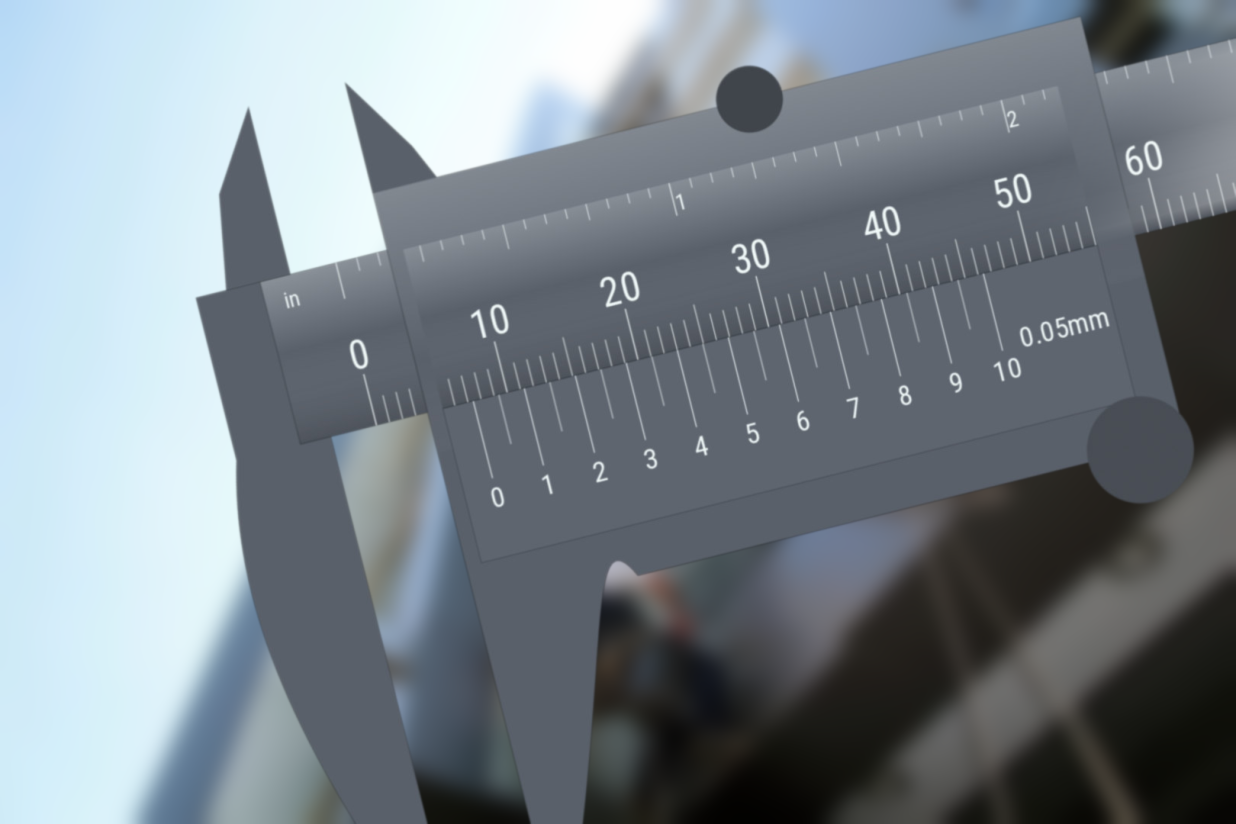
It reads 7.4 mm
